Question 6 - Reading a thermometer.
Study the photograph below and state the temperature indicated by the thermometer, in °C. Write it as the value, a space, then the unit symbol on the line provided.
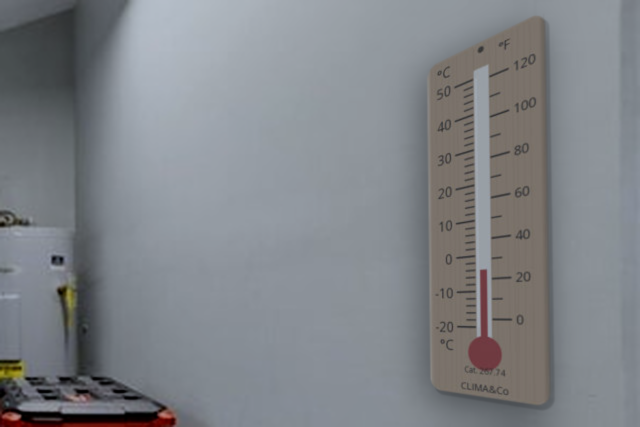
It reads -4 °C
